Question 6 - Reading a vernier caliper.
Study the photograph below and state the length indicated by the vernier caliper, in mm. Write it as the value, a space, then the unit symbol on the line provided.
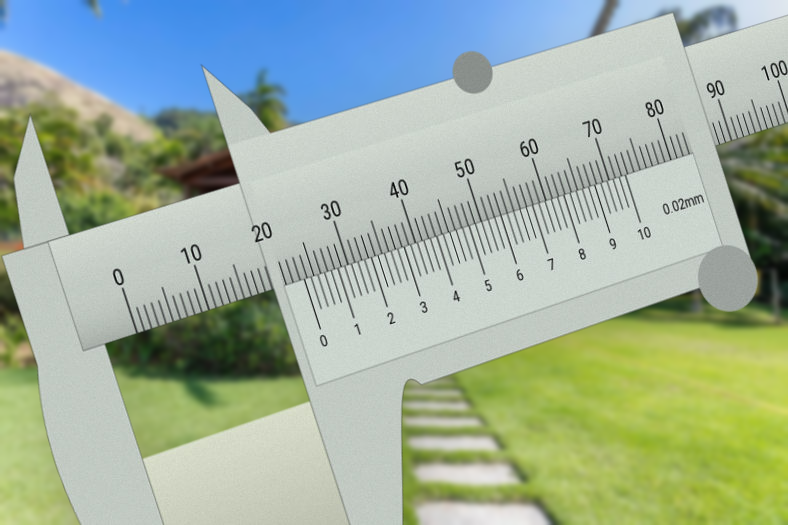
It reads 23.6 mm
